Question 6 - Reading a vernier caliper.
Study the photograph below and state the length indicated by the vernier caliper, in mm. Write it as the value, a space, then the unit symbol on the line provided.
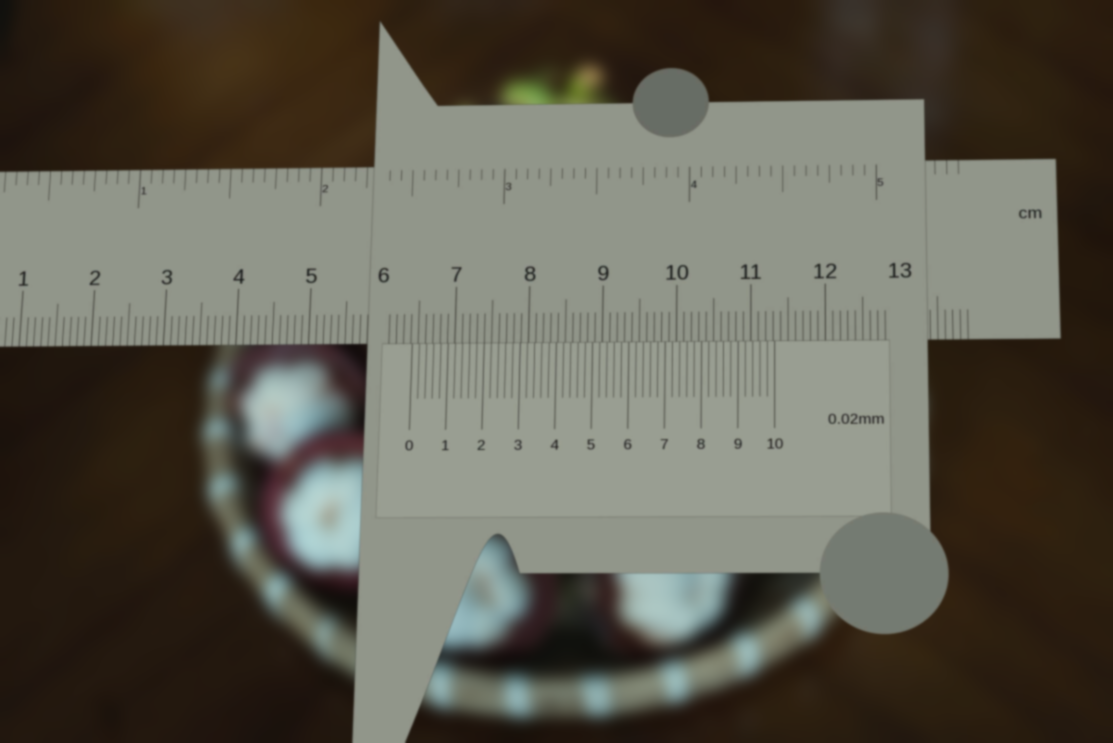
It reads 64.2 mm
